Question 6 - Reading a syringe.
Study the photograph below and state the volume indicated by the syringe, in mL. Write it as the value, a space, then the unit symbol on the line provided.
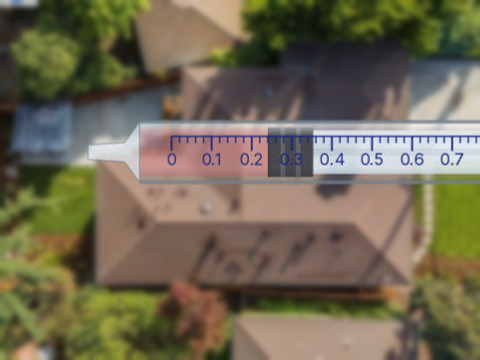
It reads 0.24 mL
